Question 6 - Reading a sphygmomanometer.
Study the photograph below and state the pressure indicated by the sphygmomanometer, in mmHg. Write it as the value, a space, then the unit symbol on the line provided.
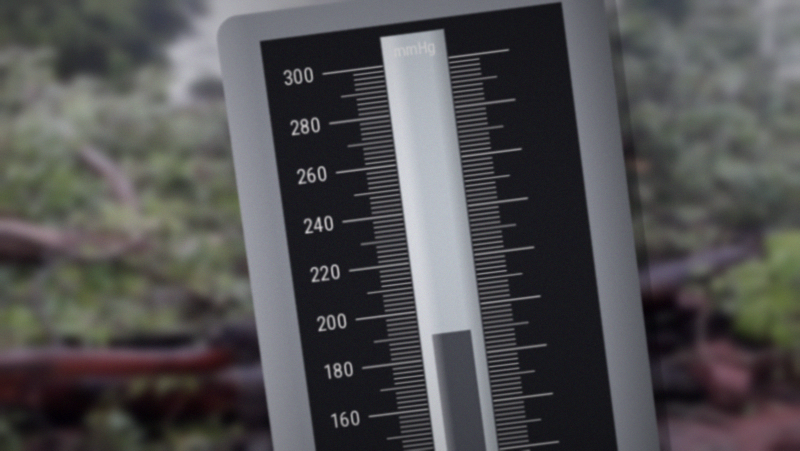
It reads 190 mmHg
